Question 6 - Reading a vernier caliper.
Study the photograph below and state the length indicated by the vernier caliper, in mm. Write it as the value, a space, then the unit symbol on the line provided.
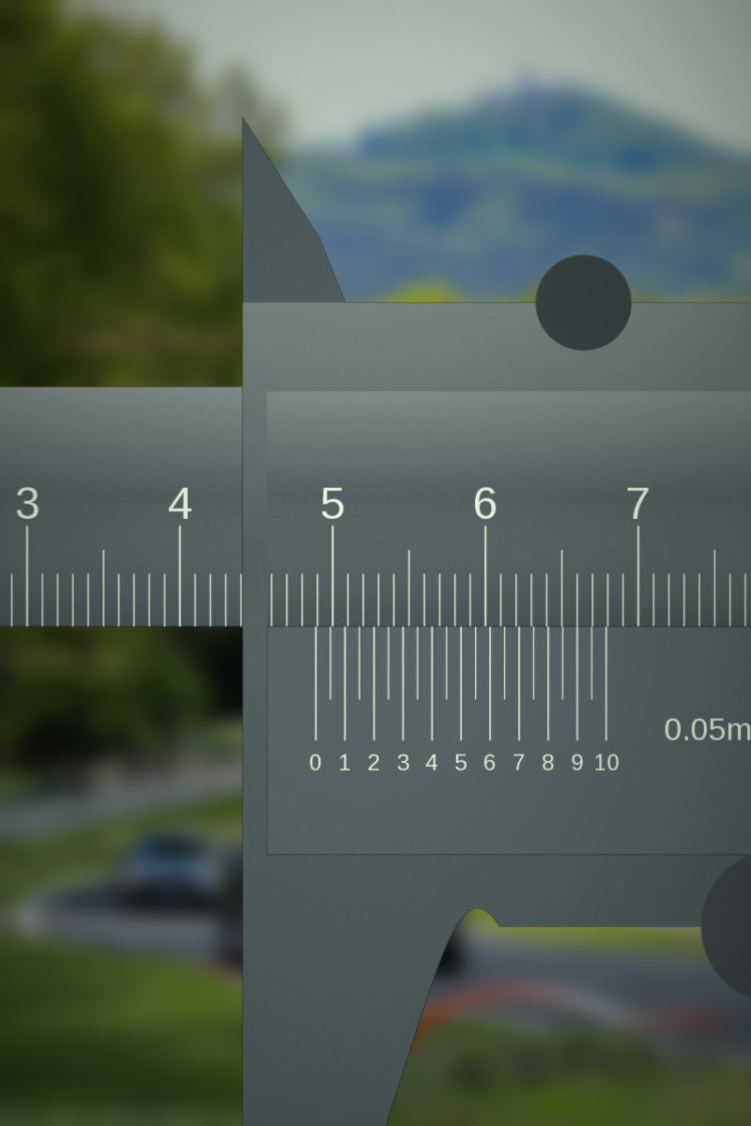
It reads 48.9 mm
